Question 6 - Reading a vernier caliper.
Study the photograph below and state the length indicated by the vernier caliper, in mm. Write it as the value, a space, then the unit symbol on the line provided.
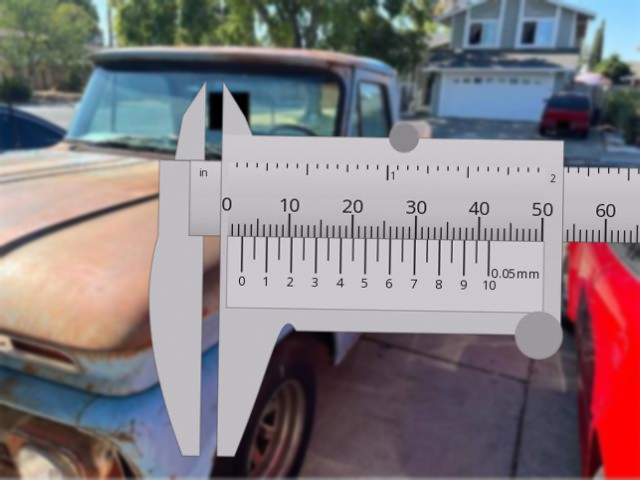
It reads 2.6 mm
